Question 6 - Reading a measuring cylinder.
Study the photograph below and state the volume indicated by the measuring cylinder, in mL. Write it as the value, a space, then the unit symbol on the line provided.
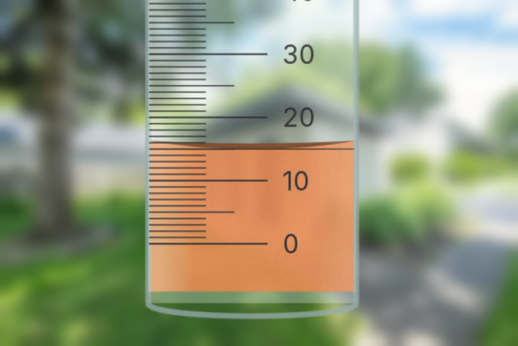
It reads 15 mL
